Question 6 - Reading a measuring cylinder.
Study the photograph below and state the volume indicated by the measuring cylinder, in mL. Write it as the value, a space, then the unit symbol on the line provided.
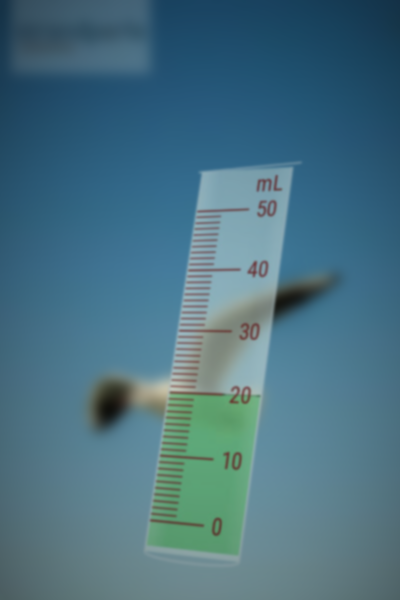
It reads 20 mL
